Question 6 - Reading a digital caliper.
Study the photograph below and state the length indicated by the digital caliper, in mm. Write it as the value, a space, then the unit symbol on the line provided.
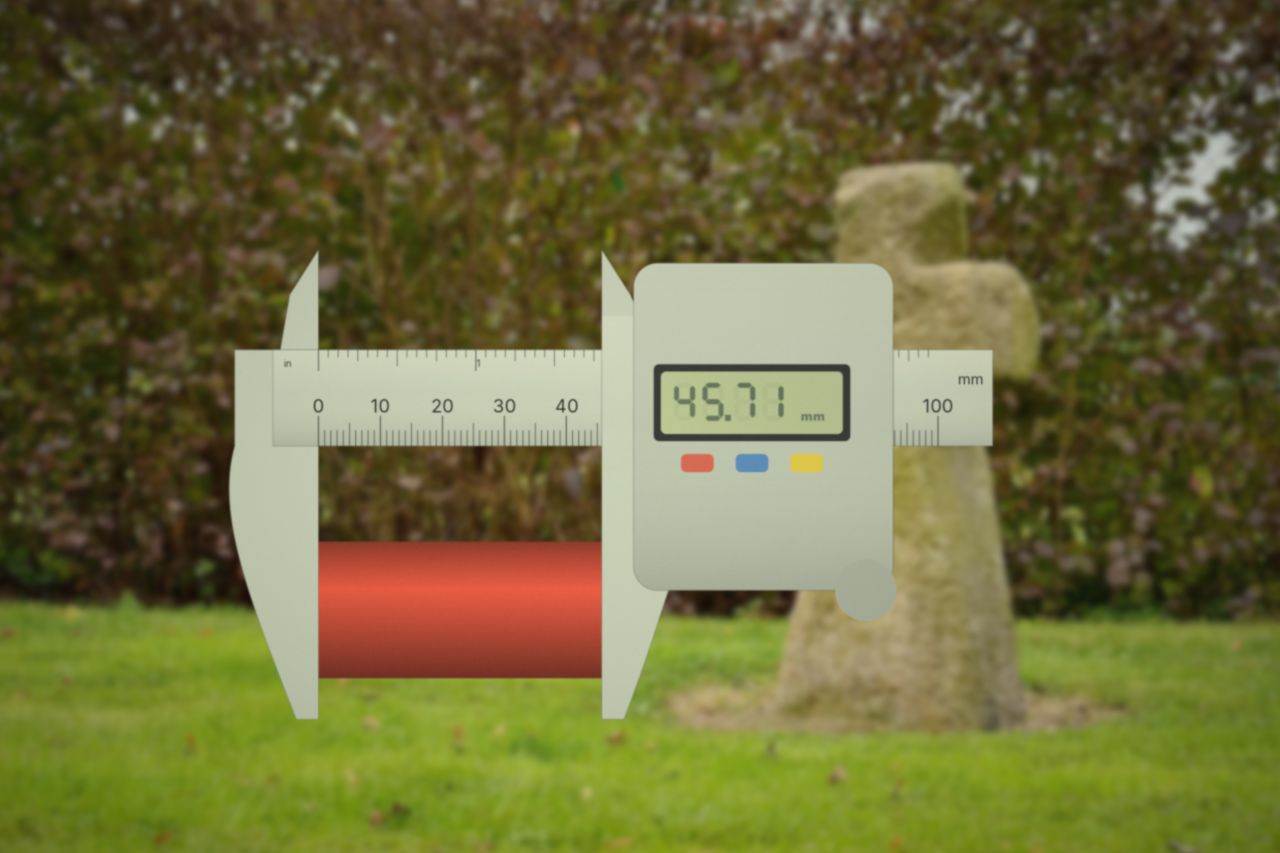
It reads 45.71 mm
